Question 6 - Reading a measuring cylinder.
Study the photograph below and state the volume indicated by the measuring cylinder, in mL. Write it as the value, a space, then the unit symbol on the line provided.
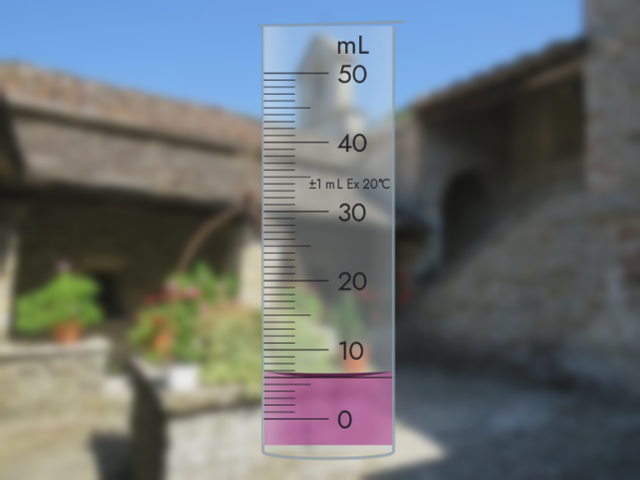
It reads 6 mL
